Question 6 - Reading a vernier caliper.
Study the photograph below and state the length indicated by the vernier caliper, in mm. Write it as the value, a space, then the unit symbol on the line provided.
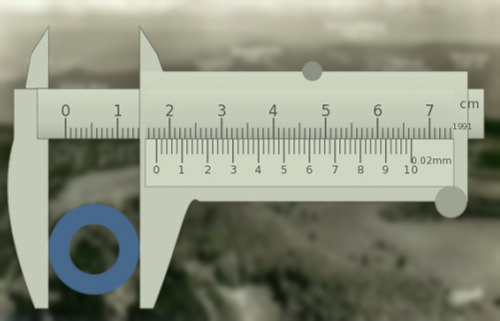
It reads 17.5 mm
